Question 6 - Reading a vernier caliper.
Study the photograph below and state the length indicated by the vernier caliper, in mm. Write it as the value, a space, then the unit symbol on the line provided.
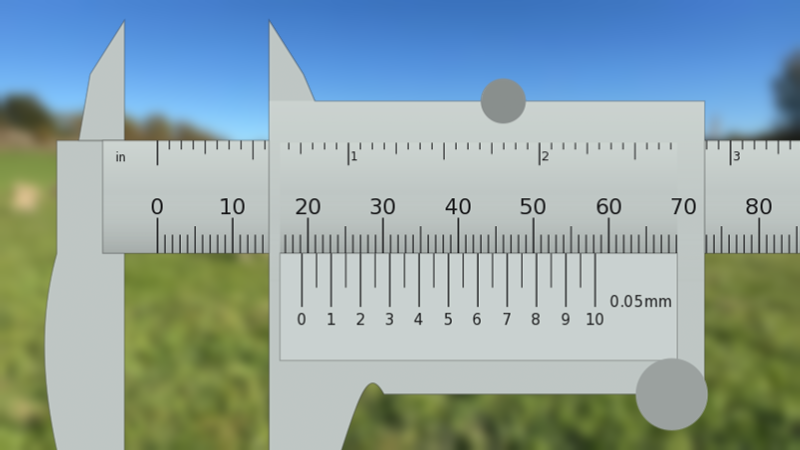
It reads 19.2 mm
